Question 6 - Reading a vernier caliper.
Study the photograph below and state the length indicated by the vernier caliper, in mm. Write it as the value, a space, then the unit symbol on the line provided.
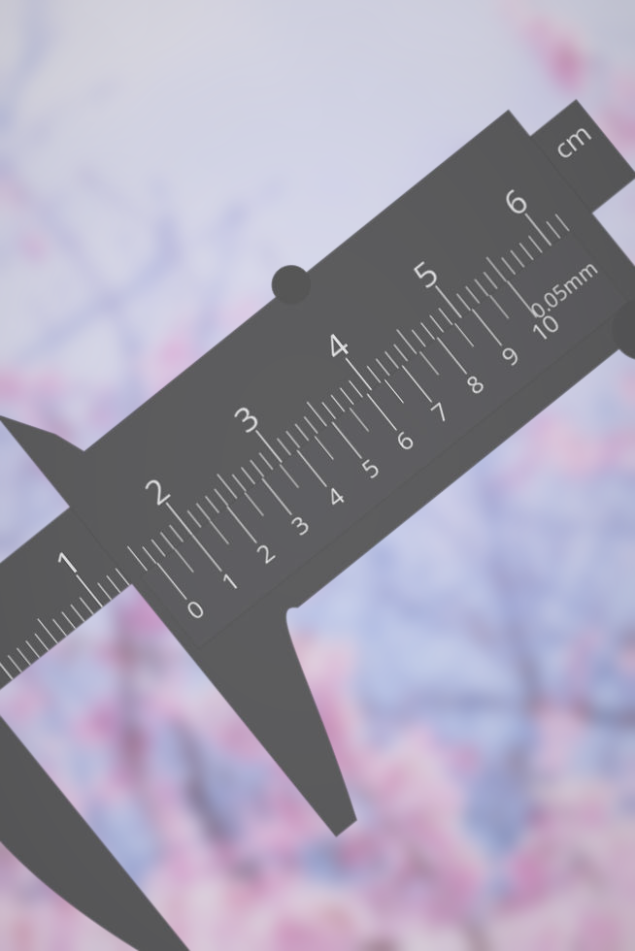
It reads 16.1 mm
